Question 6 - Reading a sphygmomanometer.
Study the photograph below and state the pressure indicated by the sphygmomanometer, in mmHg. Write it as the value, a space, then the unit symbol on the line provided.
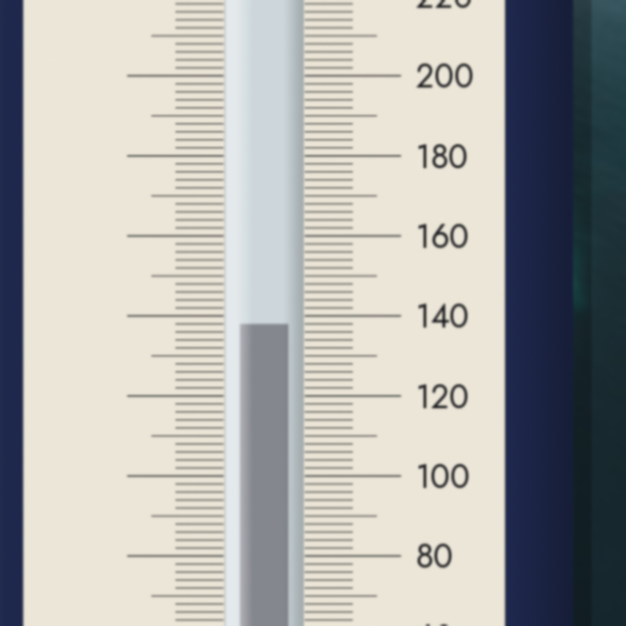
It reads 138 mmHg
